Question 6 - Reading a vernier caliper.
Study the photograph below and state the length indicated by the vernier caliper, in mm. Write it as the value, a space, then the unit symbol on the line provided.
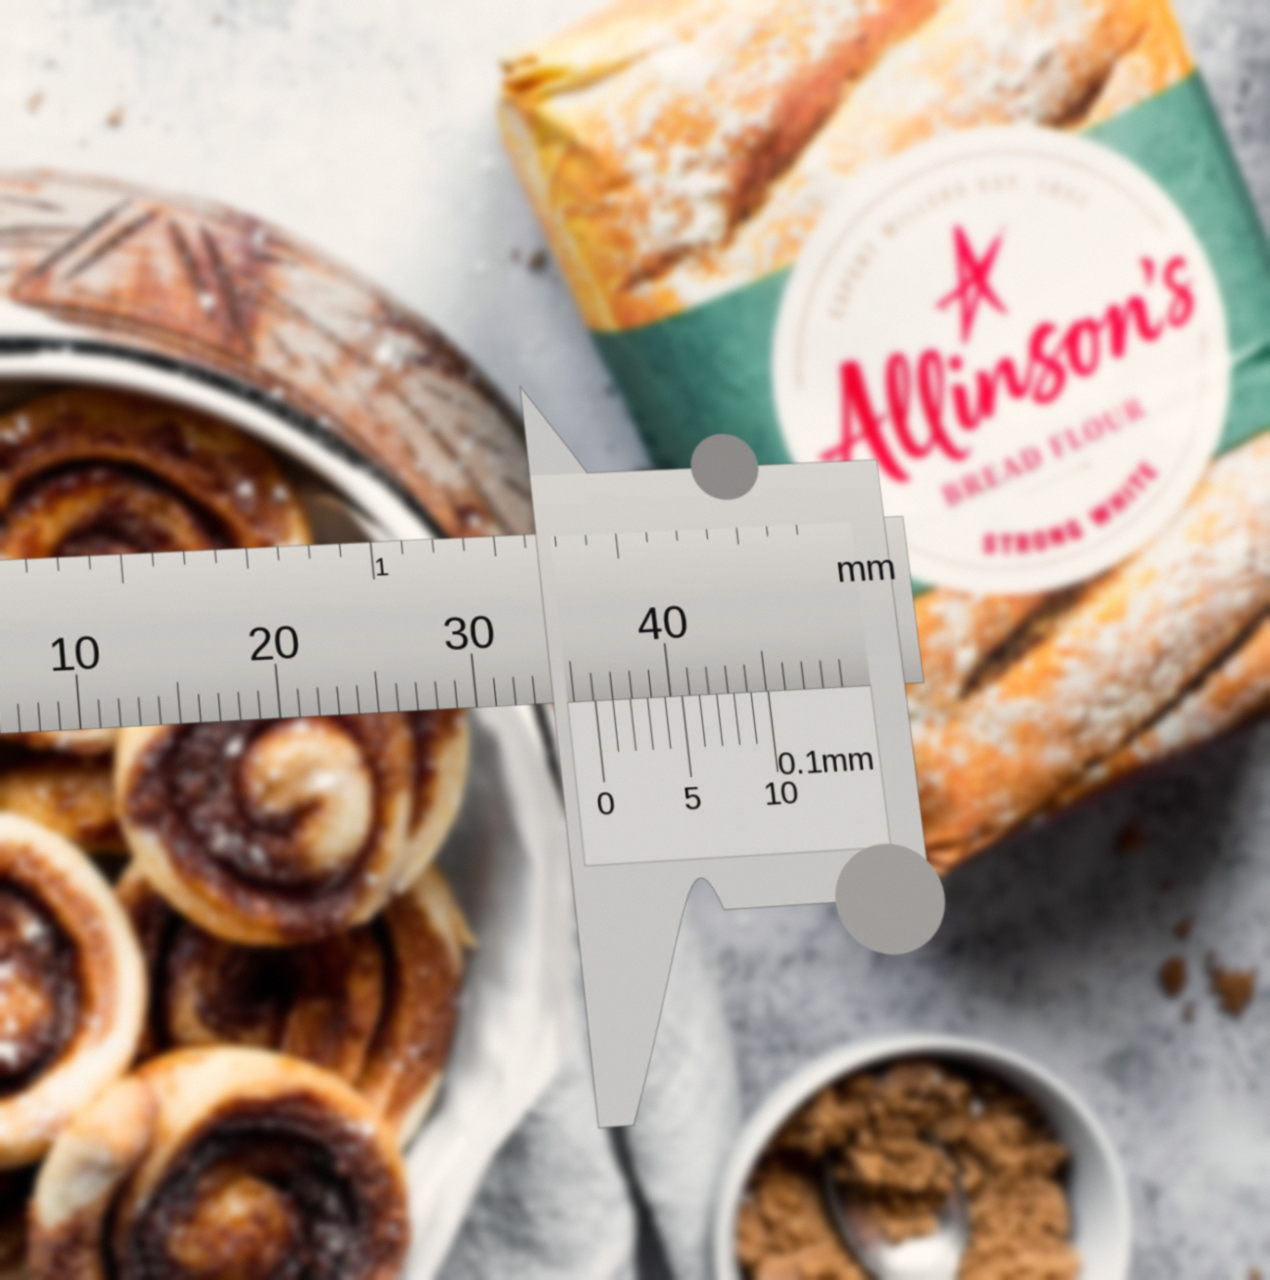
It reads 36.1 mm
